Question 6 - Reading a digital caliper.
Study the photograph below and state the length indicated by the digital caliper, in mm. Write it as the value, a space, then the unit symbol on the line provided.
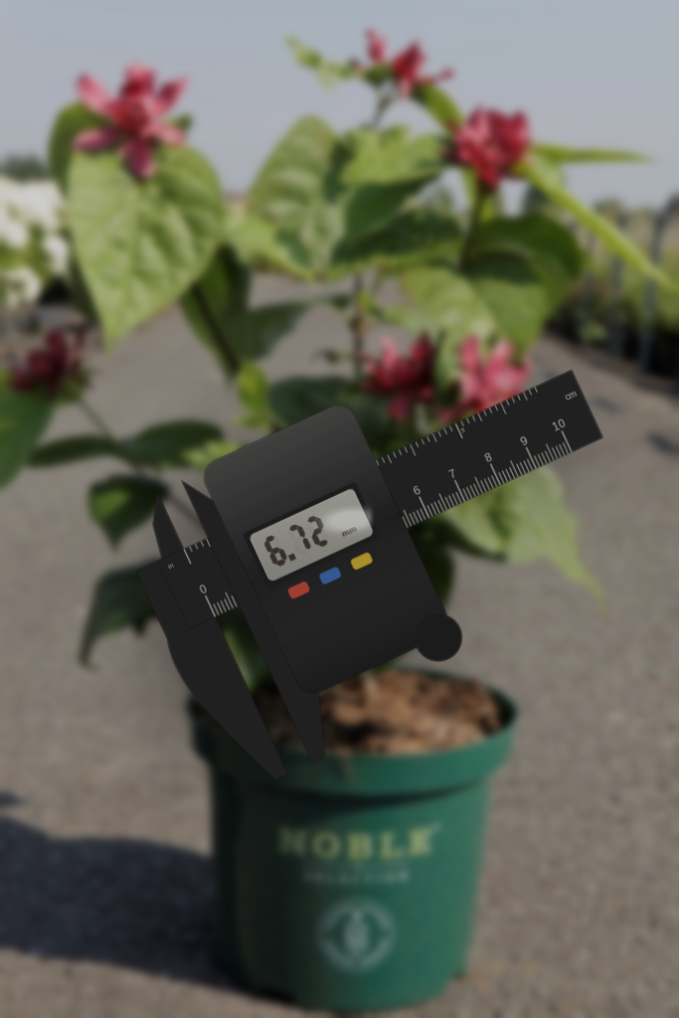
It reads 6.72 mm
